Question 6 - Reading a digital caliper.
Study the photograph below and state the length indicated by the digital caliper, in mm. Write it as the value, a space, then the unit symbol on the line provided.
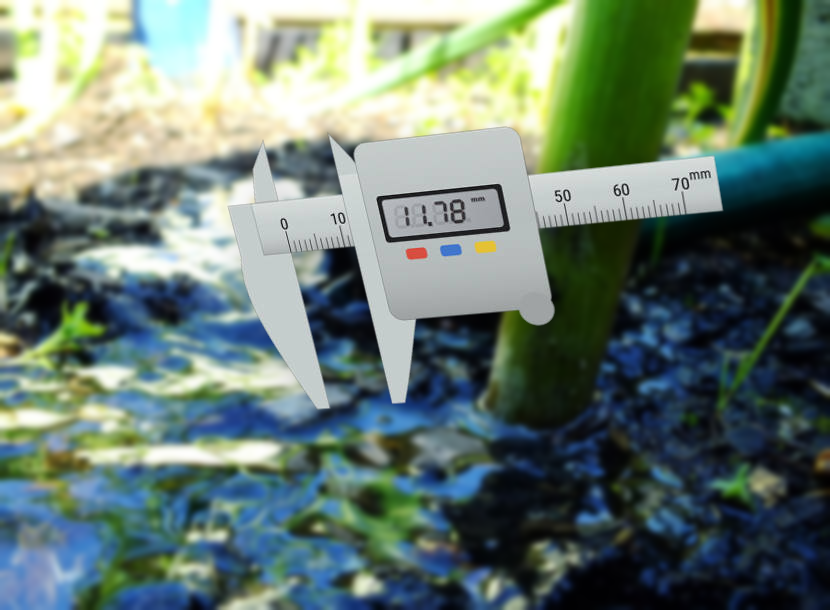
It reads 11.78 mm
